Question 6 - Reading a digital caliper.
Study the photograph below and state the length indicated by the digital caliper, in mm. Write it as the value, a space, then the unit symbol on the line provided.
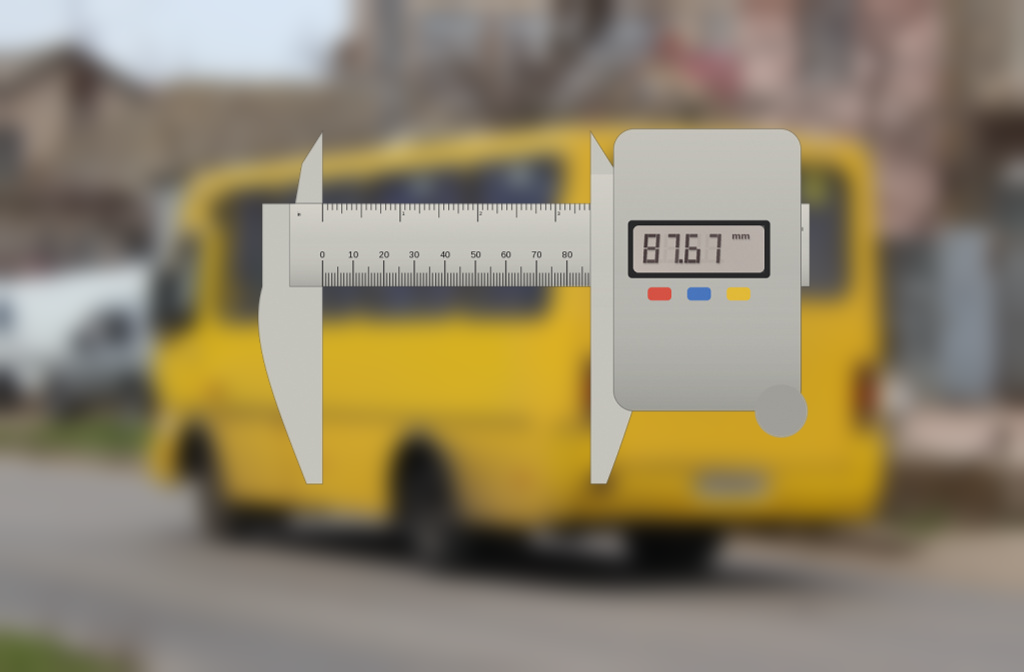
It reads 87.67 mm
